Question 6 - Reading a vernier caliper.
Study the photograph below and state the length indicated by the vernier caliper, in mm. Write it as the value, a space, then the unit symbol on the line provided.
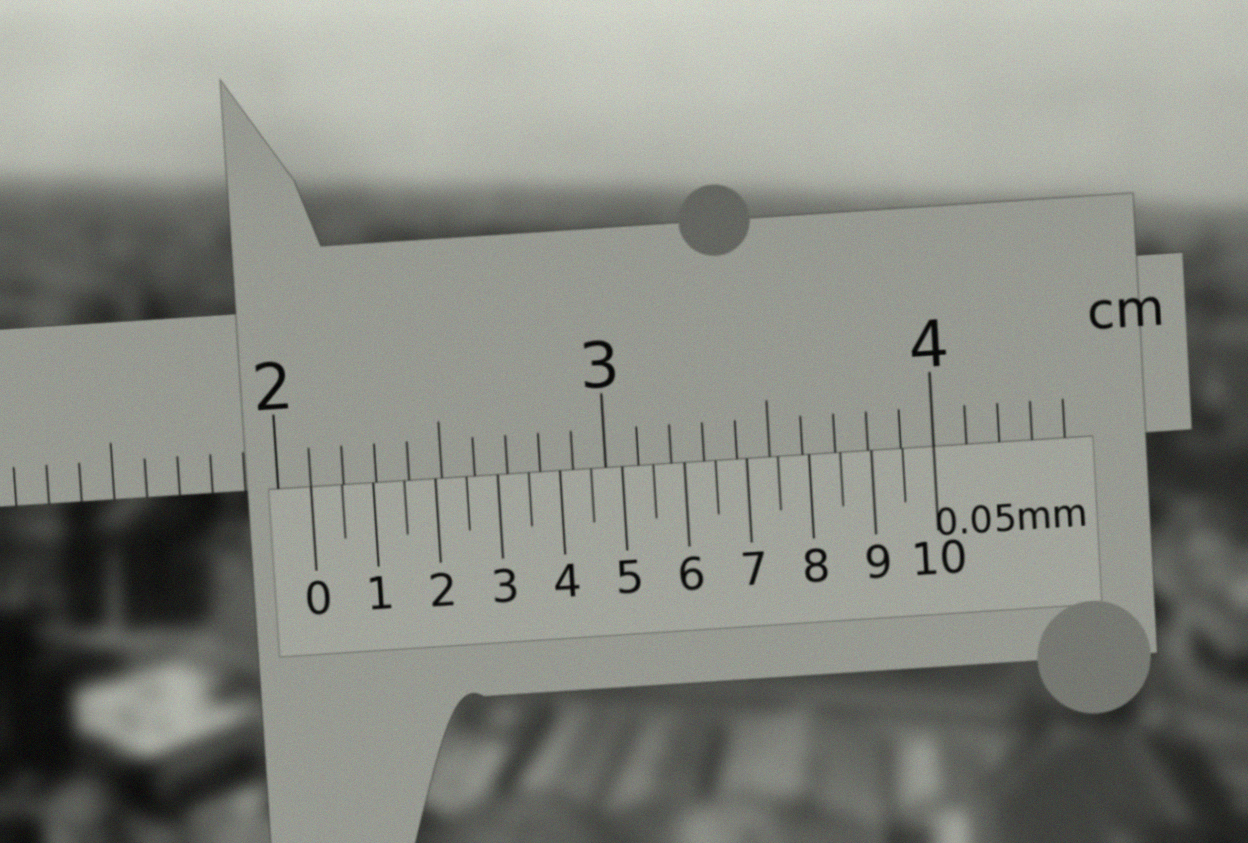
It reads 21.00 mm
